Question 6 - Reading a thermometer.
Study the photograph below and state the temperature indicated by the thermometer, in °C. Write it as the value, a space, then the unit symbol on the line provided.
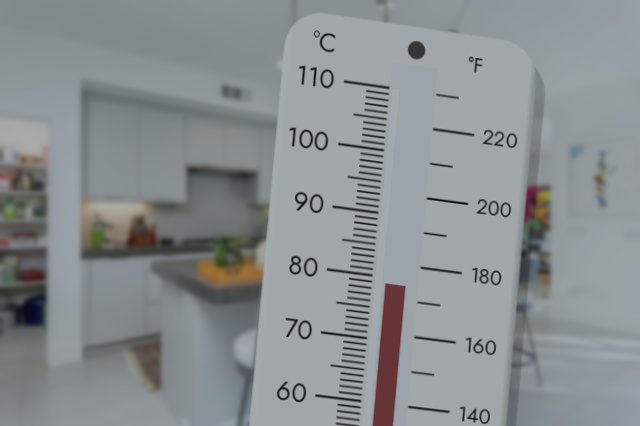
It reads 79 °C
